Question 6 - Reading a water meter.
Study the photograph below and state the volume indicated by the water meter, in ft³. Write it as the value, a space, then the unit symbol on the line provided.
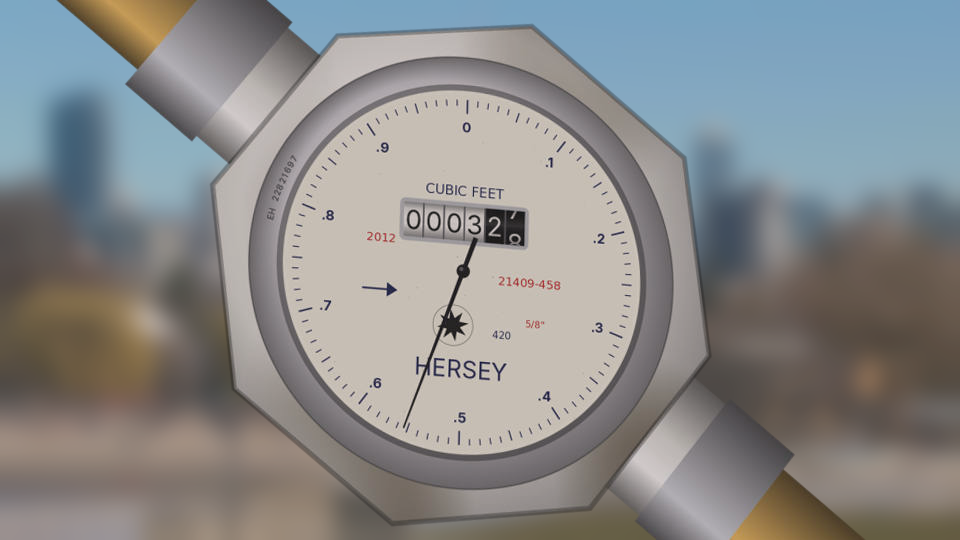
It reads 327.55 ft³
